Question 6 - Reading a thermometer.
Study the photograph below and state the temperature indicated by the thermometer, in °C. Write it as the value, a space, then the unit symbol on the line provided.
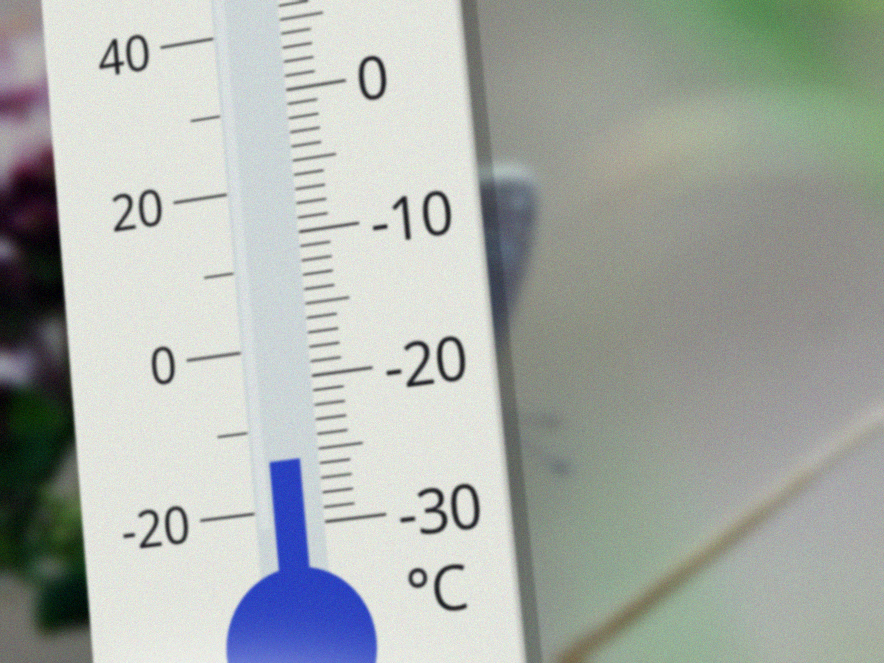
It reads -25.5 °C
